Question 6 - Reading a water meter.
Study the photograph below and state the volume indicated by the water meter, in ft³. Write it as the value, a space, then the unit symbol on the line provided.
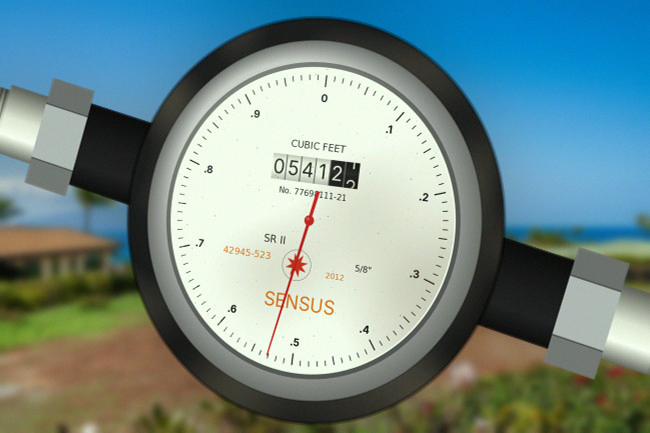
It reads 54121.53 ft³
